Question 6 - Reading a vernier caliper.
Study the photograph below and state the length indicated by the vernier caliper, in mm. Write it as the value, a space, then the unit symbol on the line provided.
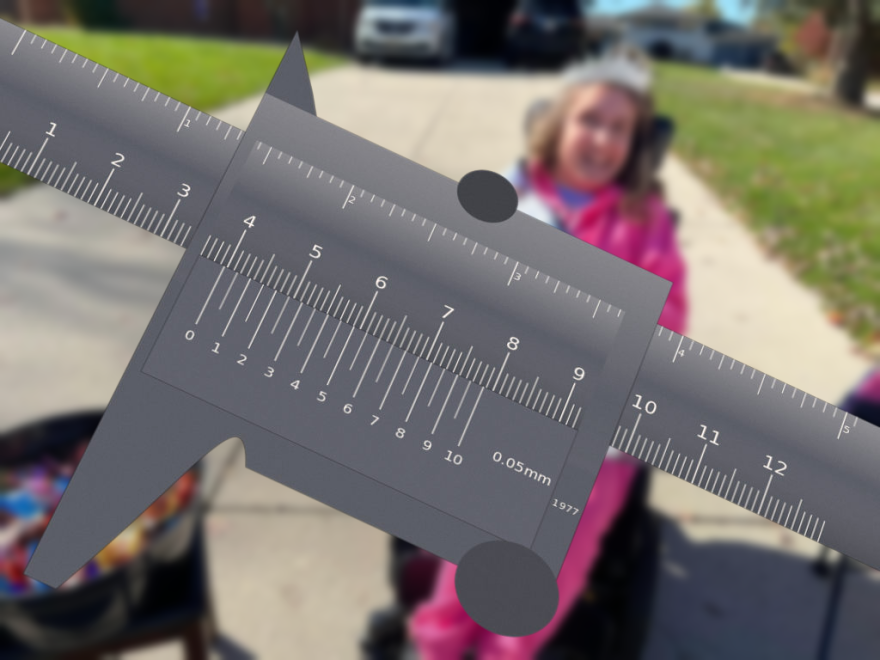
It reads 39.6 mm
